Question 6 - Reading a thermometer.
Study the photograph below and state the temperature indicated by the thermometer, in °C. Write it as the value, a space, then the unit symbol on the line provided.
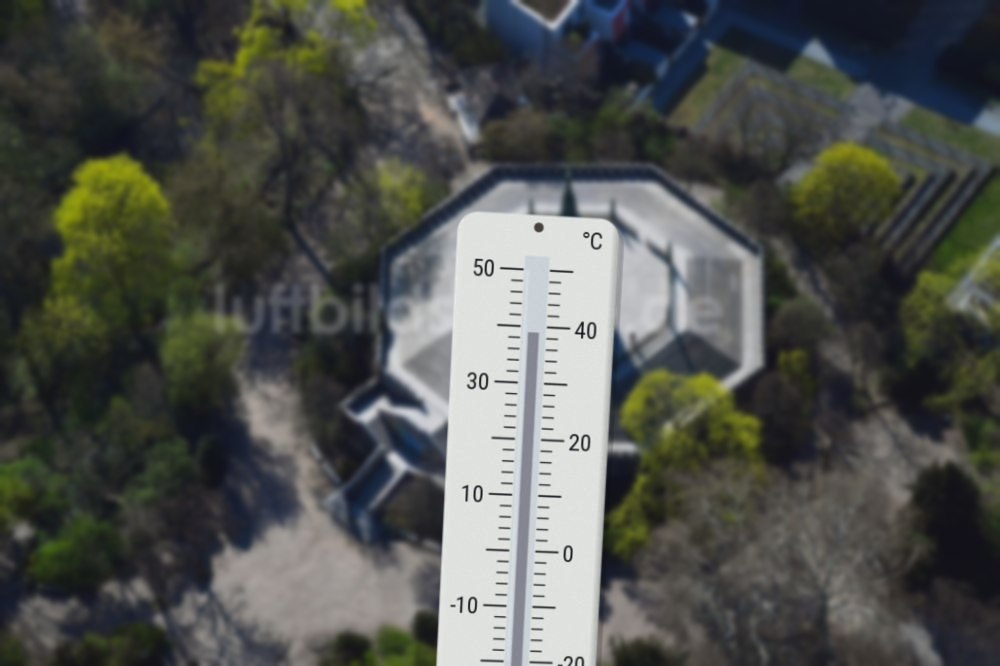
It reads 39 °C
